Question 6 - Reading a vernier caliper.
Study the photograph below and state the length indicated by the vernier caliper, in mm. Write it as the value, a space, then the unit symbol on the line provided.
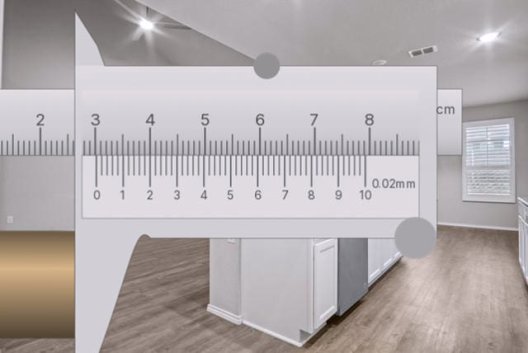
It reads 30.2 mm
